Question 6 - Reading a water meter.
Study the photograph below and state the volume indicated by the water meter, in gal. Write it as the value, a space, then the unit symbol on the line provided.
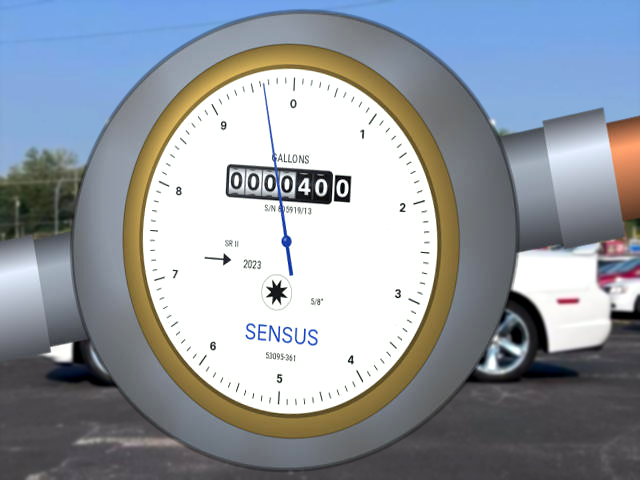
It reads 399.6 gal
